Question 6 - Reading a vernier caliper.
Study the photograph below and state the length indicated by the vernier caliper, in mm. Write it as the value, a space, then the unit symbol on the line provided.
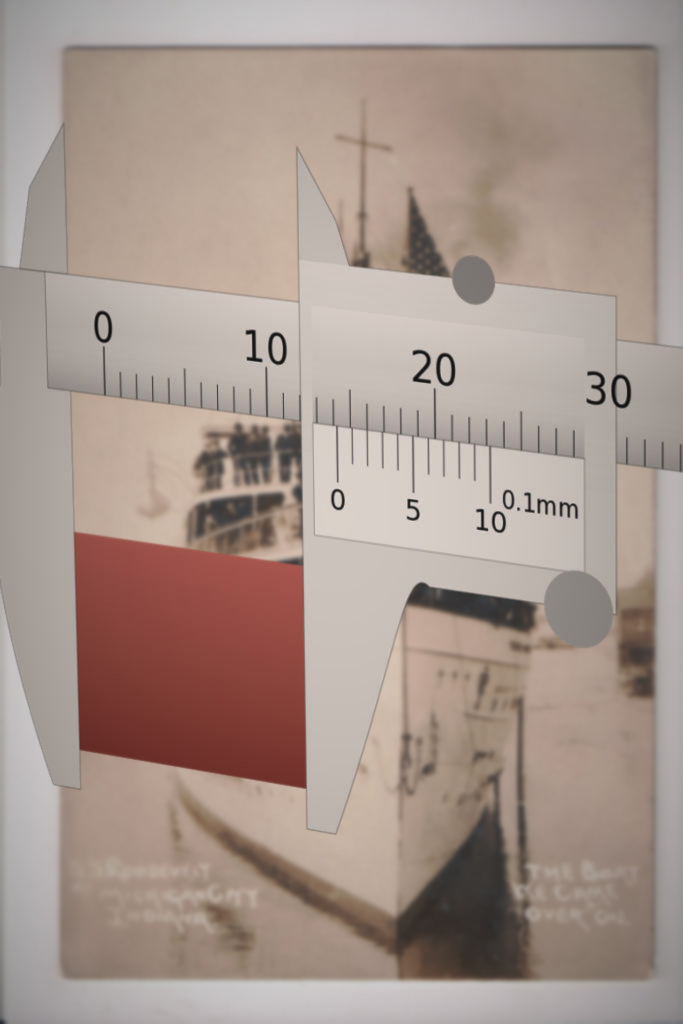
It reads 14.2 mm
